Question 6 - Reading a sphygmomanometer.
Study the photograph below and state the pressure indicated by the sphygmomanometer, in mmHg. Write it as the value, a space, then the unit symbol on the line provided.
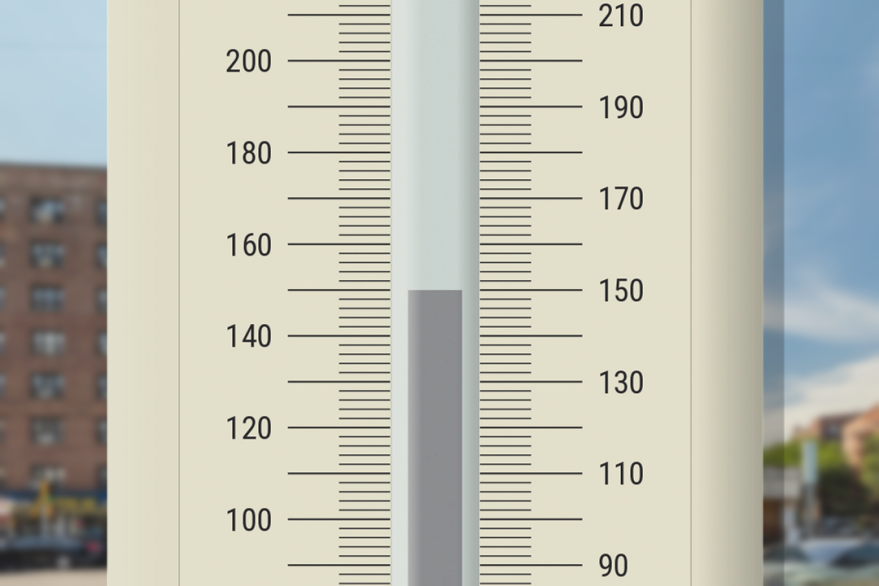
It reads 150 mmHg
